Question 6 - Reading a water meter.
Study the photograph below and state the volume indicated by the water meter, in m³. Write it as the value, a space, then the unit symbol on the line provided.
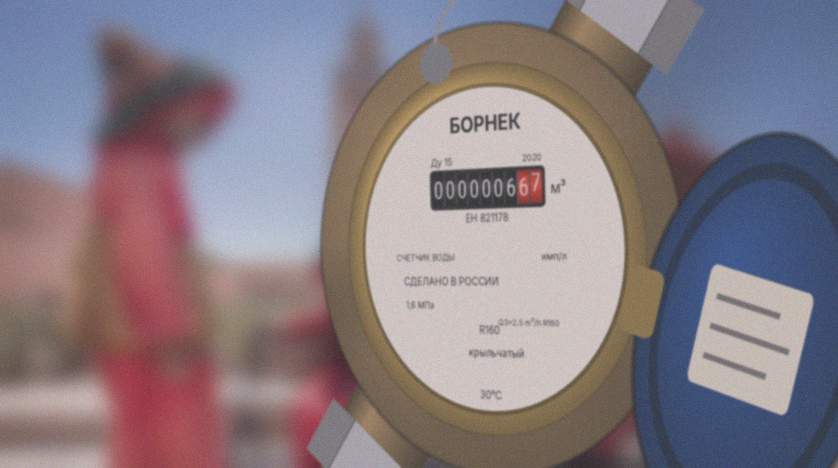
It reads 6.67 m³
